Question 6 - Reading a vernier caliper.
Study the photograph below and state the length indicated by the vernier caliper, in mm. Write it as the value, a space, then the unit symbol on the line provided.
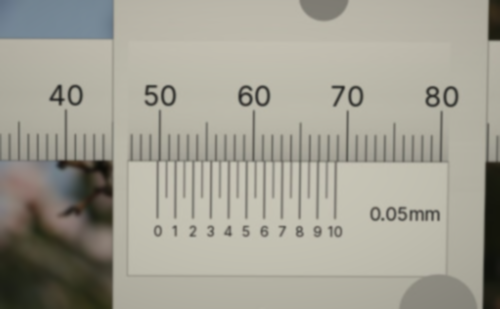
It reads 49.8 mm
